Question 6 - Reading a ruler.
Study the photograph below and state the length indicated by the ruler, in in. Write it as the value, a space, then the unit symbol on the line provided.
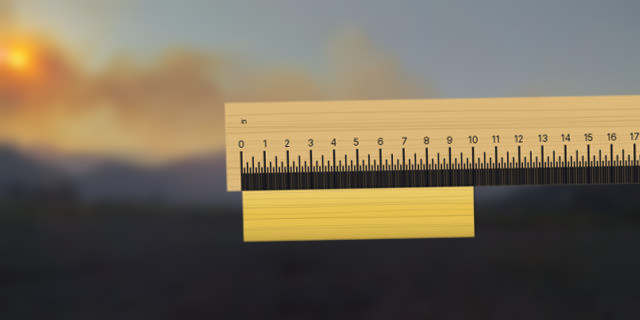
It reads 10 in
